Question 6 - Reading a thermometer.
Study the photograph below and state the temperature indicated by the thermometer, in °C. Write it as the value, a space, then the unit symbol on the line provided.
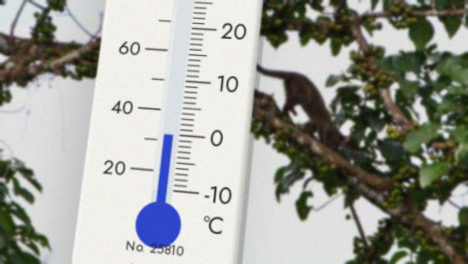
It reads 0 °C
